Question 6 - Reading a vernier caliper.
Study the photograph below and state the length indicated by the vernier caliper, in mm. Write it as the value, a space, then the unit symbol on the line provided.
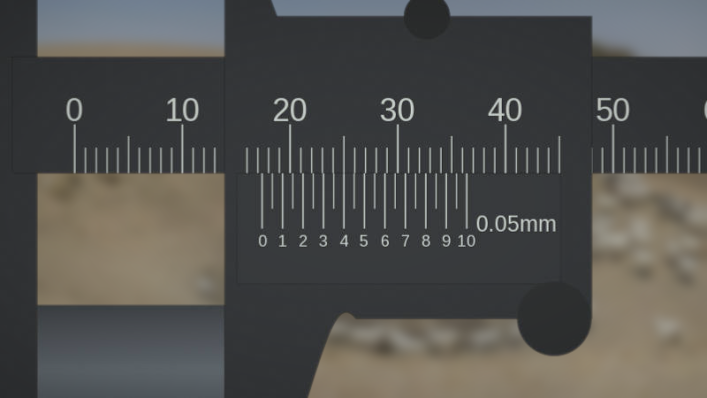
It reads 17.4 mm
